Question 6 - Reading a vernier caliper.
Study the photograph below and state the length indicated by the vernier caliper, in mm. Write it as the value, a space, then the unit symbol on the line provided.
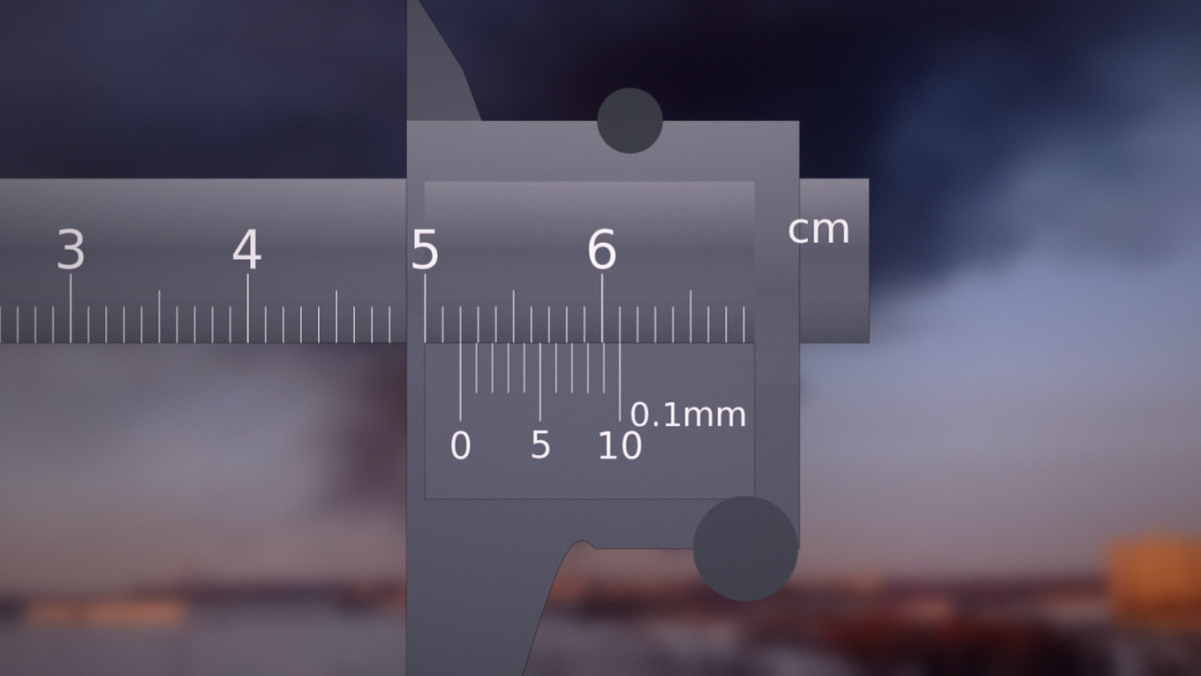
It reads 52.0 mm
